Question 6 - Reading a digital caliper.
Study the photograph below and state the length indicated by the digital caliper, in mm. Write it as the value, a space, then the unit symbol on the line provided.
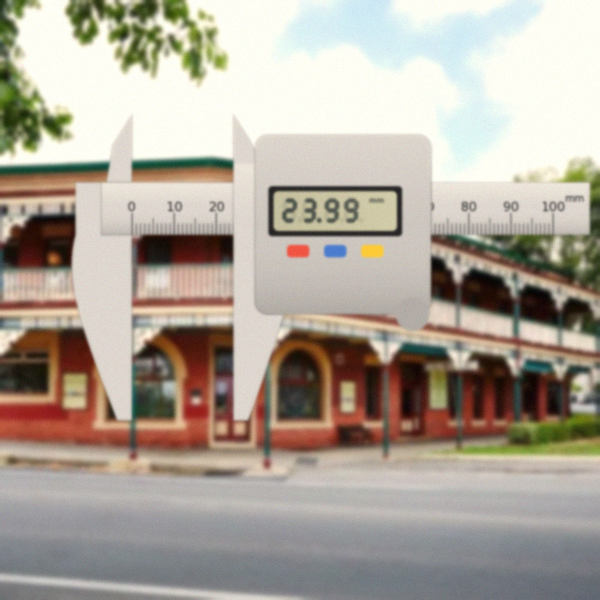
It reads 23.99 mm
